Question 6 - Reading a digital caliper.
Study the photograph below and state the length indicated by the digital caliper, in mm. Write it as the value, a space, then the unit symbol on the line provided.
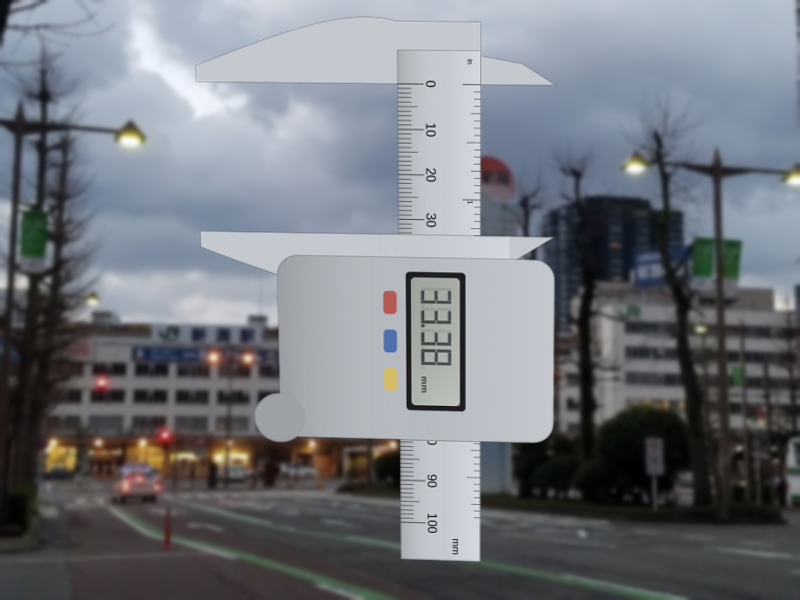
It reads 33.38 mm
